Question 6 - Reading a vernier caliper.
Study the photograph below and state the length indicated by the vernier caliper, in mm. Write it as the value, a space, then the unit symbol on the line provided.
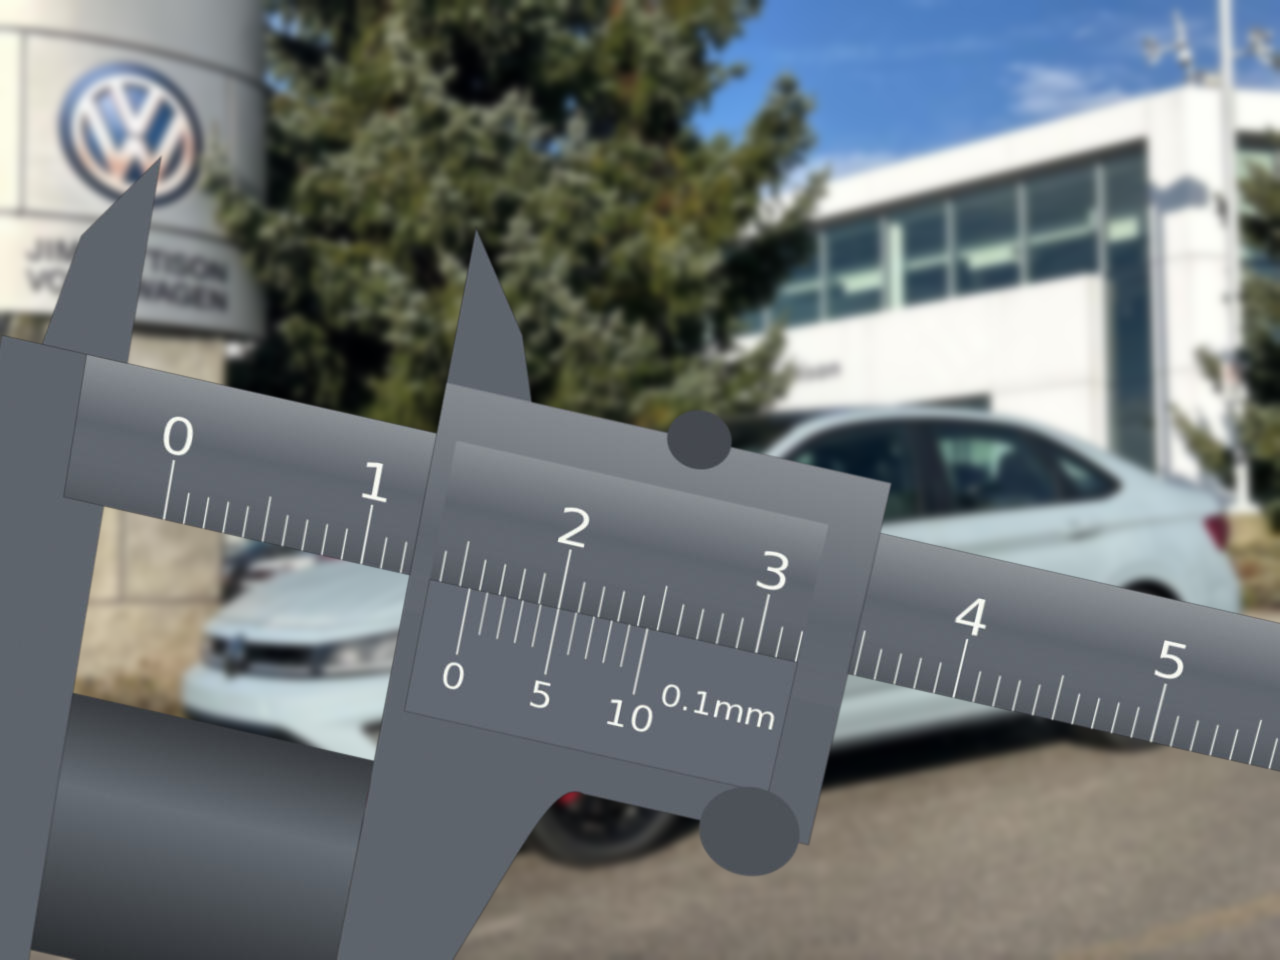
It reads 15.5 mm
